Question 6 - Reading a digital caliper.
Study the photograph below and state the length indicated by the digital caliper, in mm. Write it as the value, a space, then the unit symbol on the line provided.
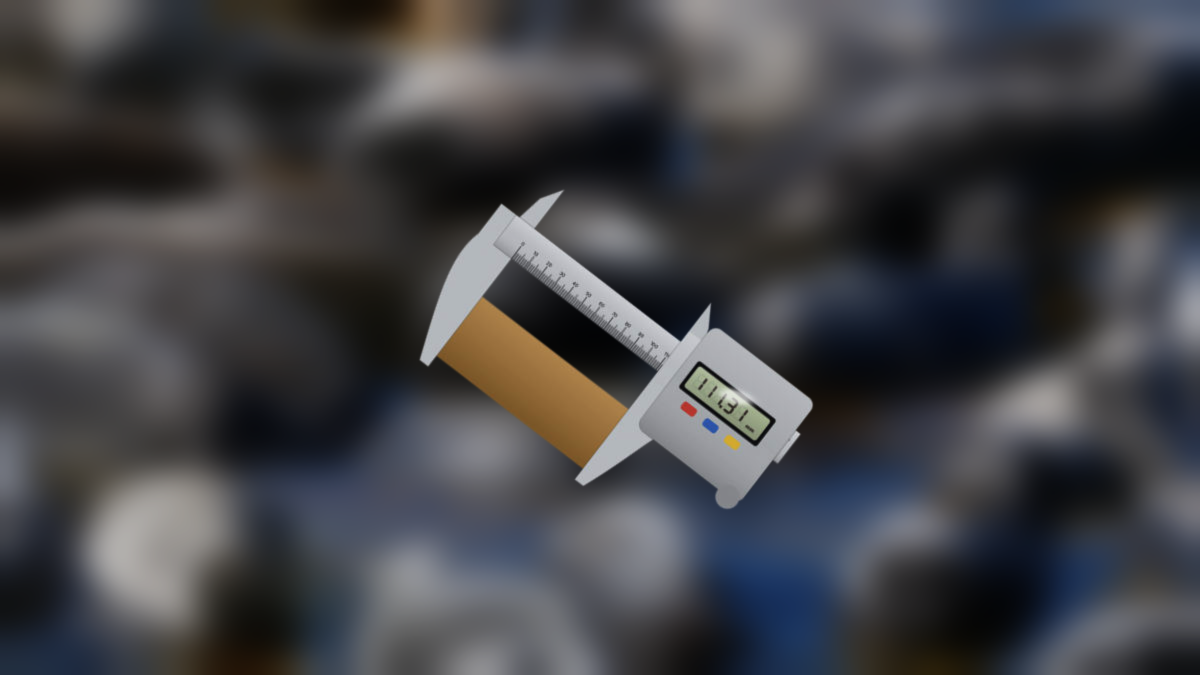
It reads 111.31 mm
